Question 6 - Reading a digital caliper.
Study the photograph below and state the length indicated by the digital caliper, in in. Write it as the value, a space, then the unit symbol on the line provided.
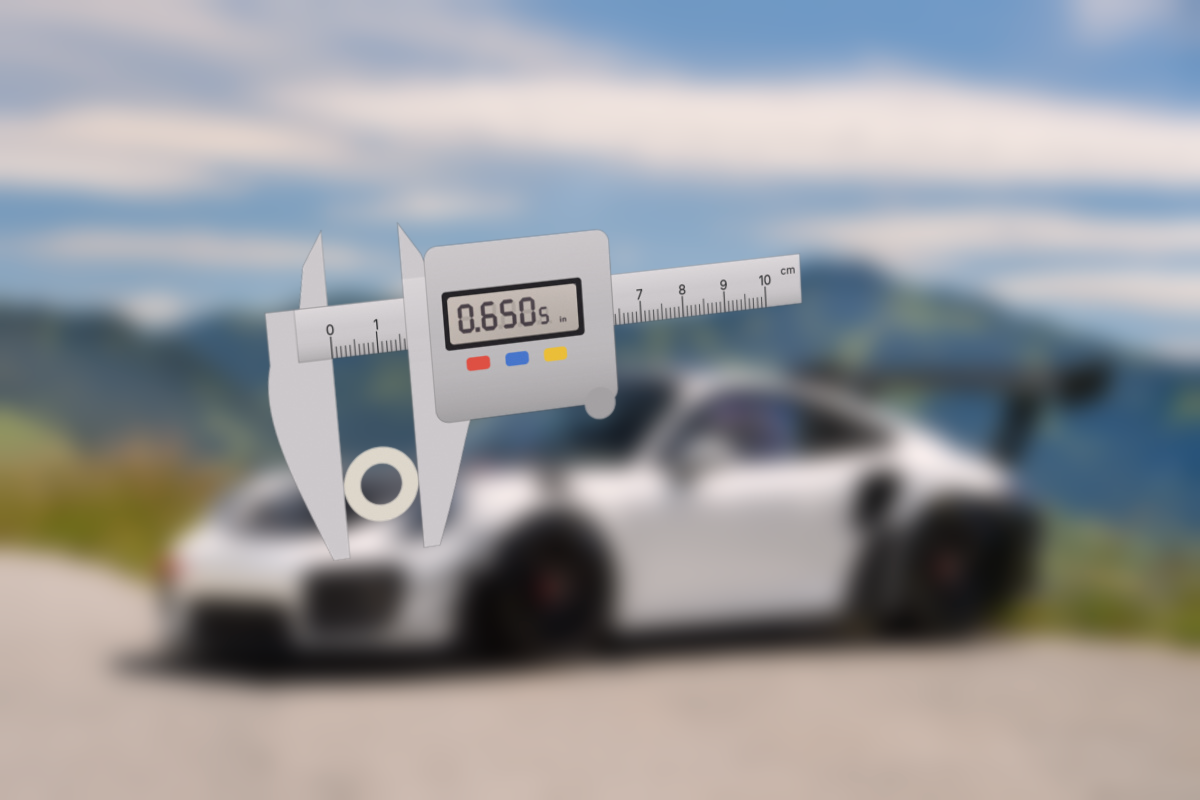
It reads 0.6505 in
